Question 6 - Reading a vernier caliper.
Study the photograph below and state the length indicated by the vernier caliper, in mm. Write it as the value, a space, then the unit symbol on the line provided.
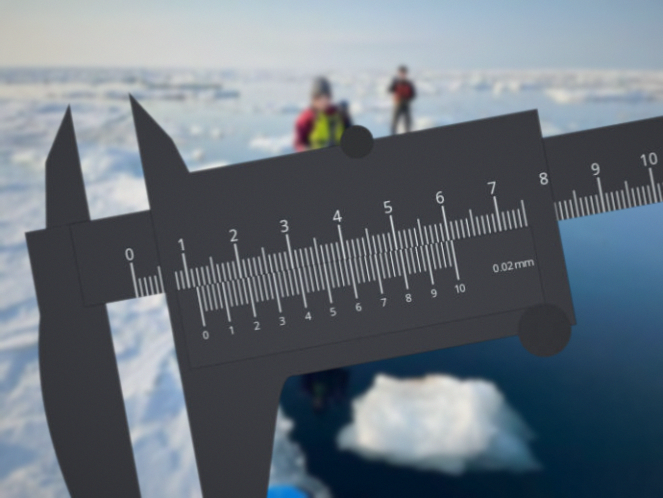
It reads 11.5 mm
